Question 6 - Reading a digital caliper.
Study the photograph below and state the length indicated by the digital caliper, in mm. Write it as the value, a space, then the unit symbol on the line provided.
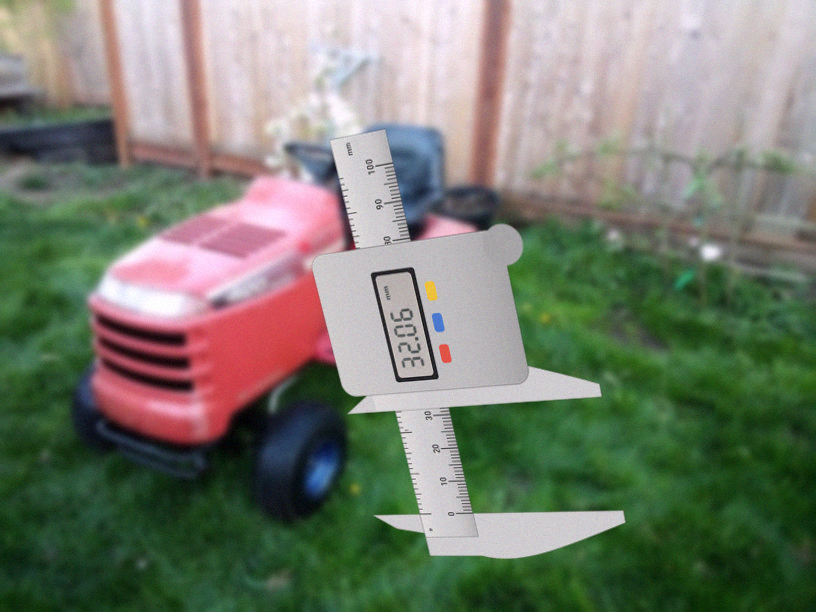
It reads 32.06 mm
